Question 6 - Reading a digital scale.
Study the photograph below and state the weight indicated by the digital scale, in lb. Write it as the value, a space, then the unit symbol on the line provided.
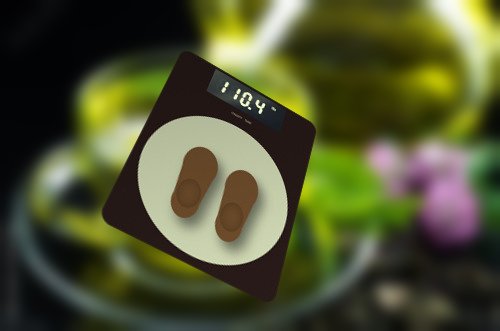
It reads 110.4 lb
